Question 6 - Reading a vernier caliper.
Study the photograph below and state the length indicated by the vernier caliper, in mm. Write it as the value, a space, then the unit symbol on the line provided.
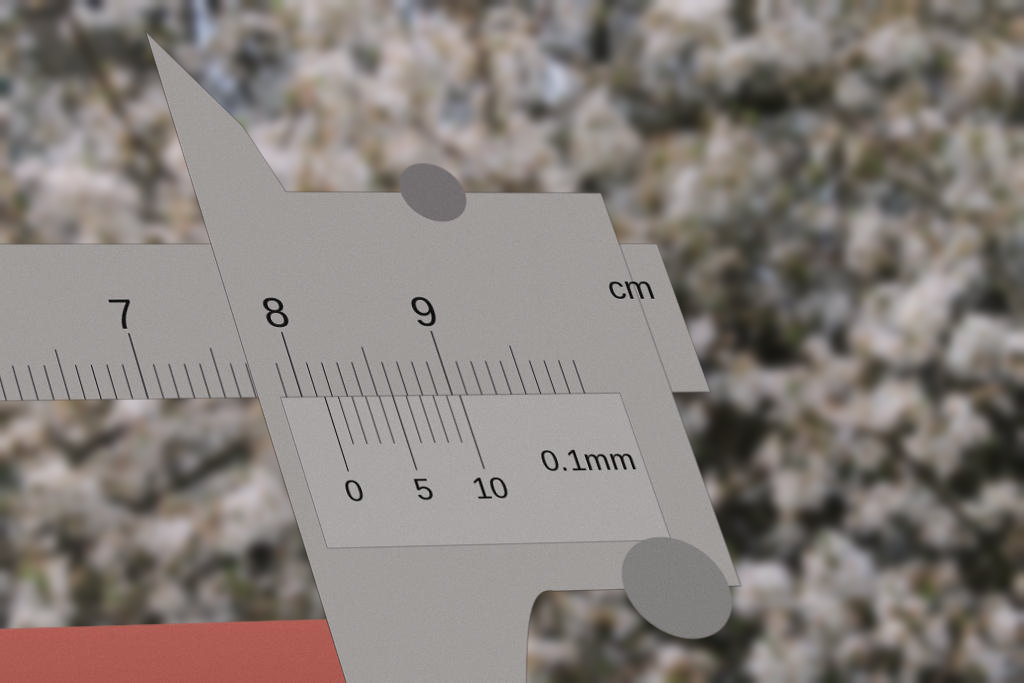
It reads 81.5 mm
